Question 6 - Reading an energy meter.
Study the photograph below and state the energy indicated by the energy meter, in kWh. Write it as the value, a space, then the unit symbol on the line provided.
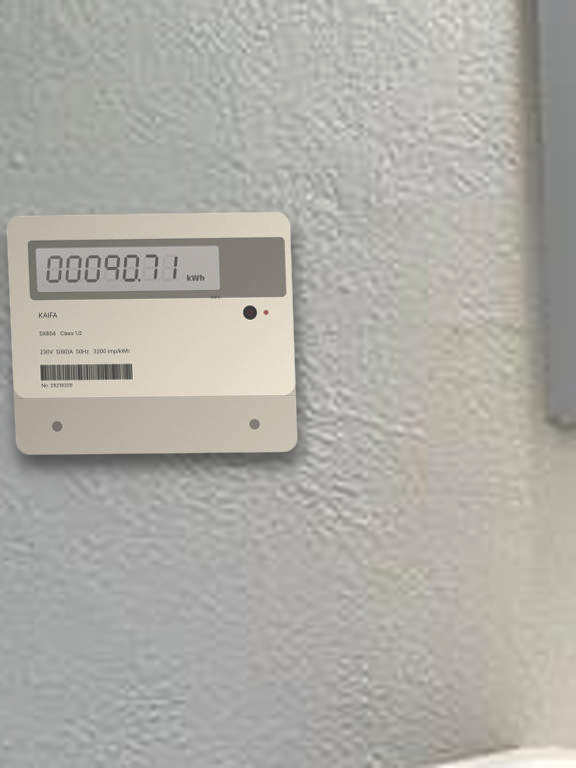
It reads 90.71 kWh
